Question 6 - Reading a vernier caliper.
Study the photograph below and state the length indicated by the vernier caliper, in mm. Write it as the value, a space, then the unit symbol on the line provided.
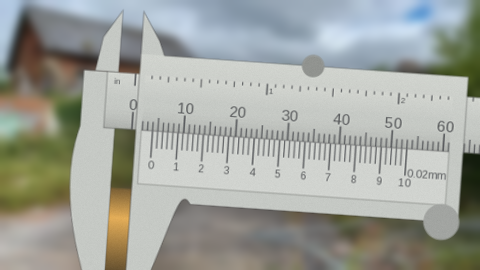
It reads 4.0 mm
